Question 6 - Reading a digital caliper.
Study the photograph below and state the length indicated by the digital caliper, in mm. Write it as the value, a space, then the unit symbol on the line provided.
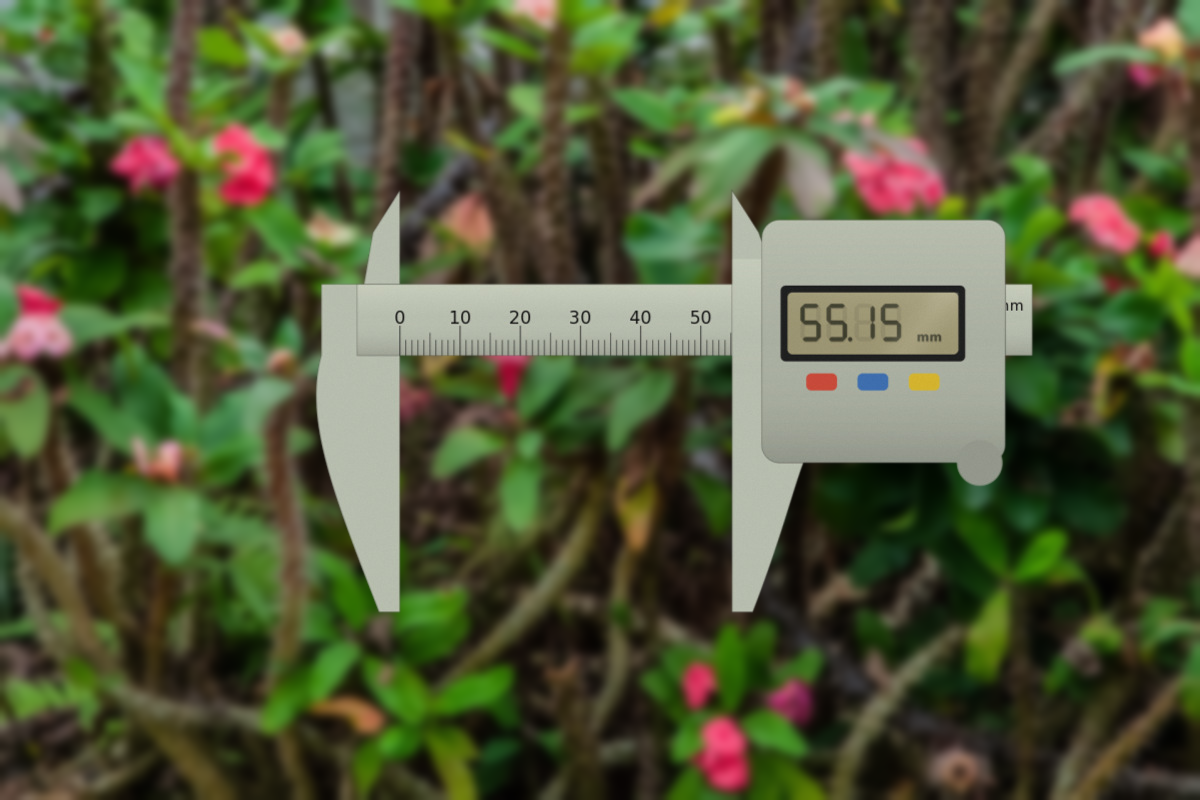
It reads 55.15 mm
